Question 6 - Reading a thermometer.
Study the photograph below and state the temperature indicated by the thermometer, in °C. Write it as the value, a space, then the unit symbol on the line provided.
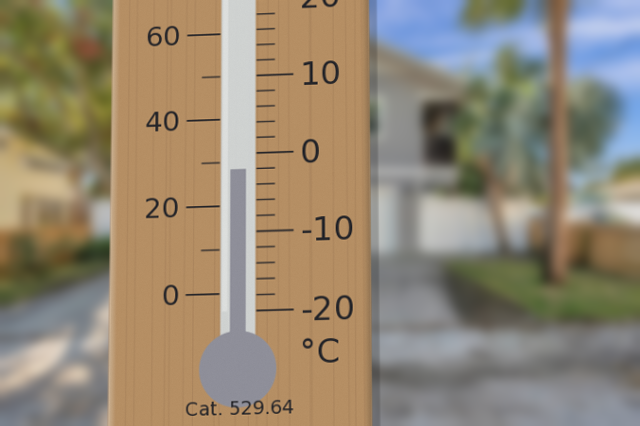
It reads -2 °C
